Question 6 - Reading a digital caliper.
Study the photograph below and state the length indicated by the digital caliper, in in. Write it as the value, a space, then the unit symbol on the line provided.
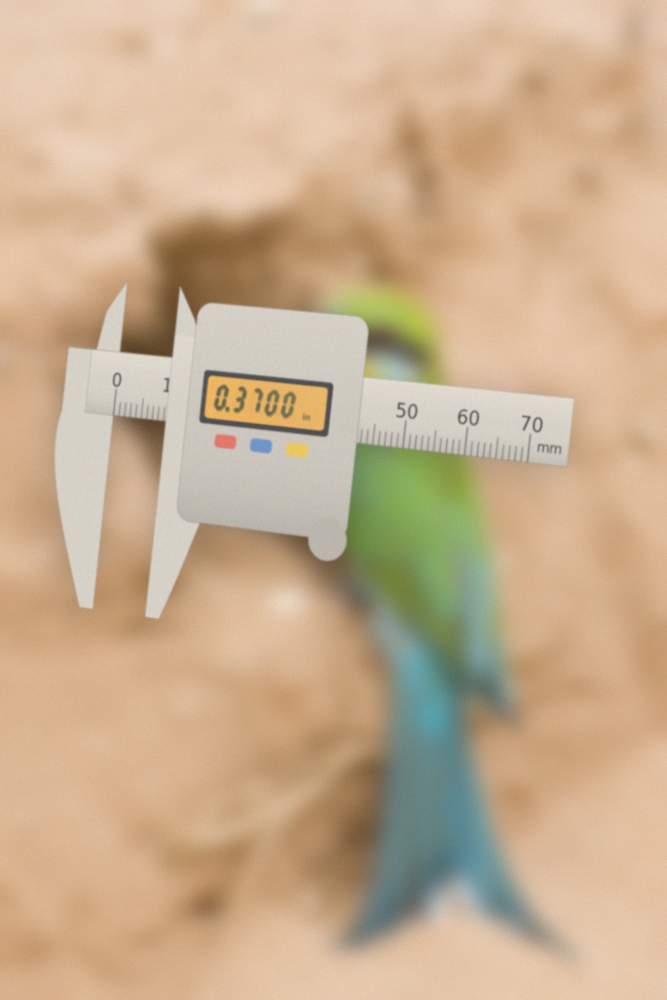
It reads 0.3700 in
